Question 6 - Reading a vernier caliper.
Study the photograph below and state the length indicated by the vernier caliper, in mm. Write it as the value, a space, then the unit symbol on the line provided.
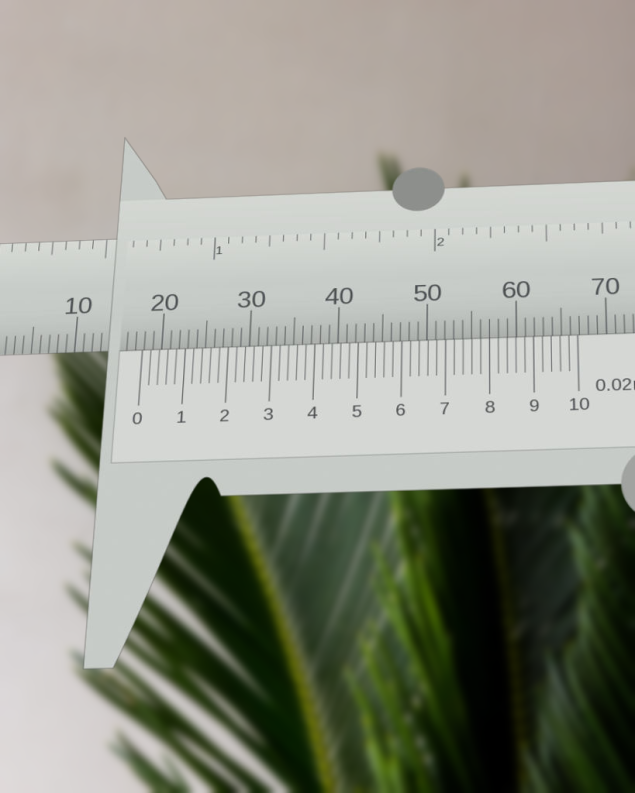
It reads 17.8 mm
